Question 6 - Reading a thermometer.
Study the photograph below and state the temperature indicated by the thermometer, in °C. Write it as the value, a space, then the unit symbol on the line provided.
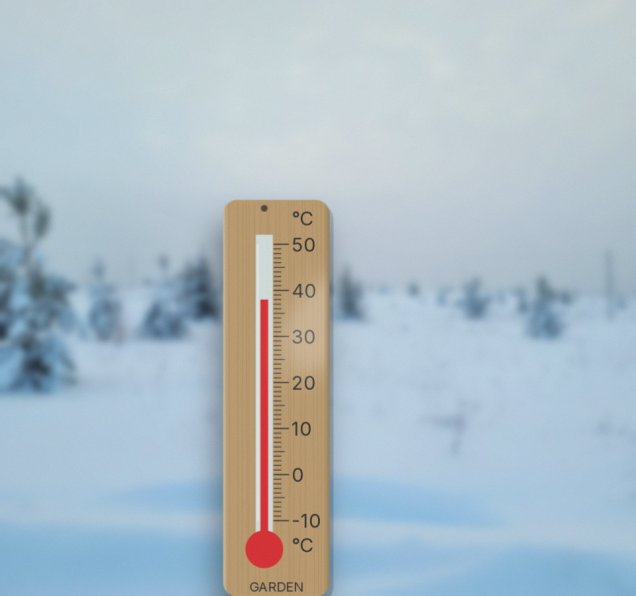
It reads 38 °C
